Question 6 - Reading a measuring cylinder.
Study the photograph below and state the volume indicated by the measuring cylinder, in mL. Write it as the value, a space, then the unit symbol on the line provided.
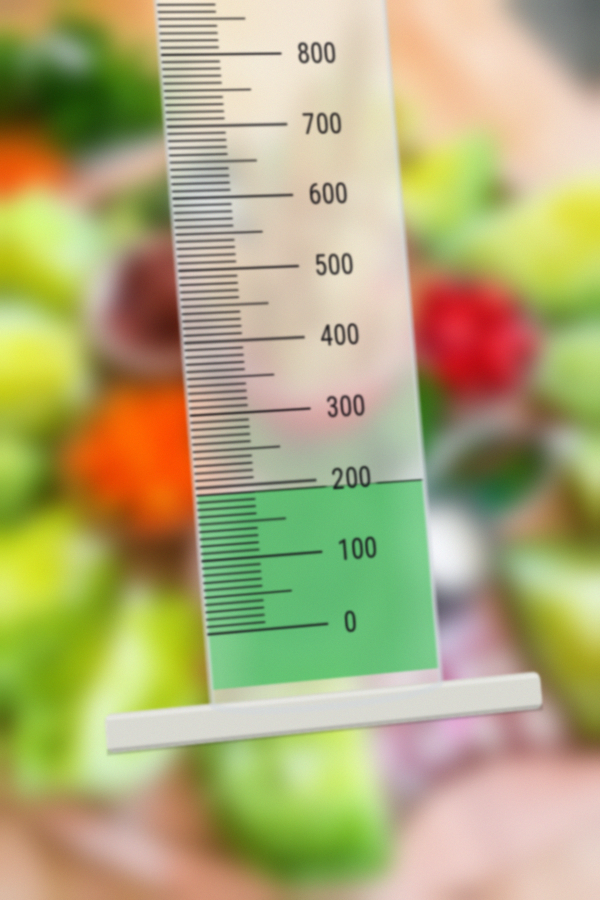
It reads 190 mL
